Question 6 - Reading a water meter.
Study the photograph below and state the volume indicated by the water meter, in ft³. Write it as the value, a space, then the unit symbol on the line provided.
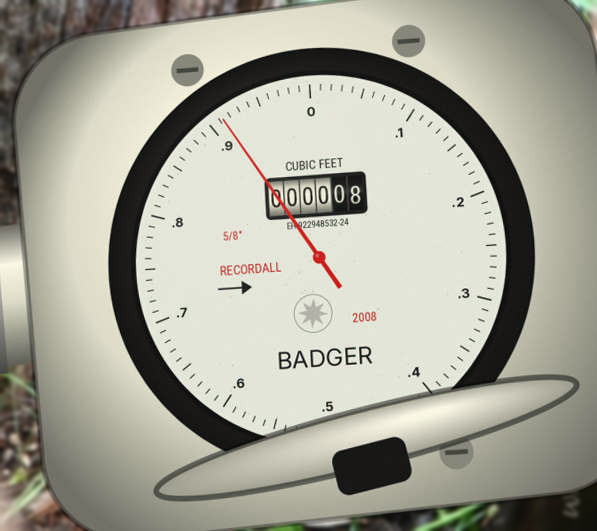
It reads 7.91 ft³
